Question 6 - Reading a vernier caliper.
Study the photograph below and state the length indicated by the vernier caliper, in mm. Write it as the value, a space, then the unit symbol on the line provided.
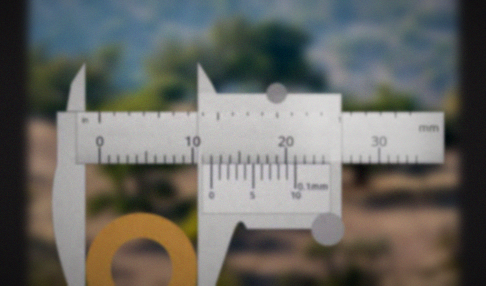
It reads 12.0 mm
